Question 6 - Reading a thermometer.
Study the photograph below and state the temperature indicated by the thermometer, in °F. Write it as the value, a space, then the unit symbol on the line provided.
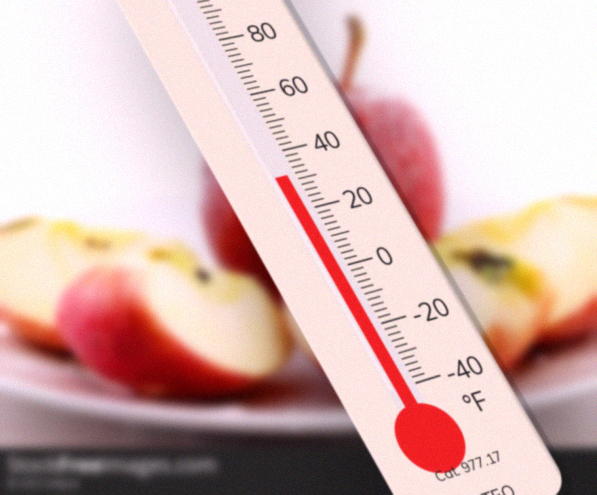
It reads 32 °F
